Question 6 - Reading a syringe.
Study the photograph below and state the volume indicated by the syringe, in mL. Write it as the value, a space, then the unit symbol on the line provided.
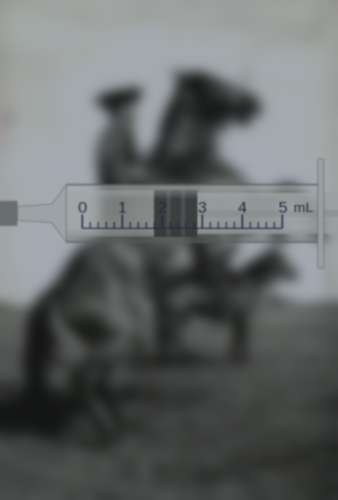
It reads 1.8 mL
